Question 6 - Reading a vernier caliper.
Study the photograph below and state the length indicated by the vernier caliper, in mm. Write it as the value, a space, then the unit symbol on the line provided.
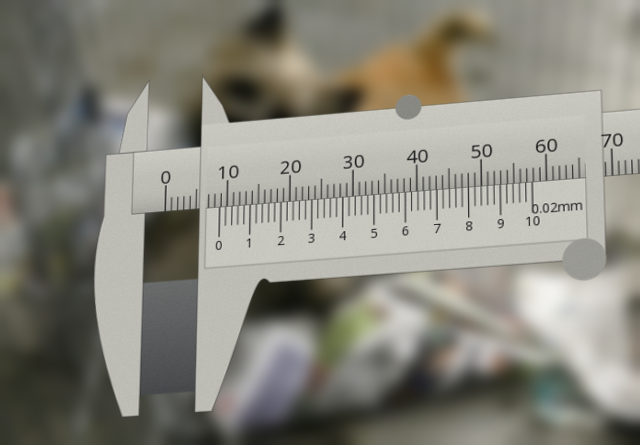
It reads 8.8 mm
